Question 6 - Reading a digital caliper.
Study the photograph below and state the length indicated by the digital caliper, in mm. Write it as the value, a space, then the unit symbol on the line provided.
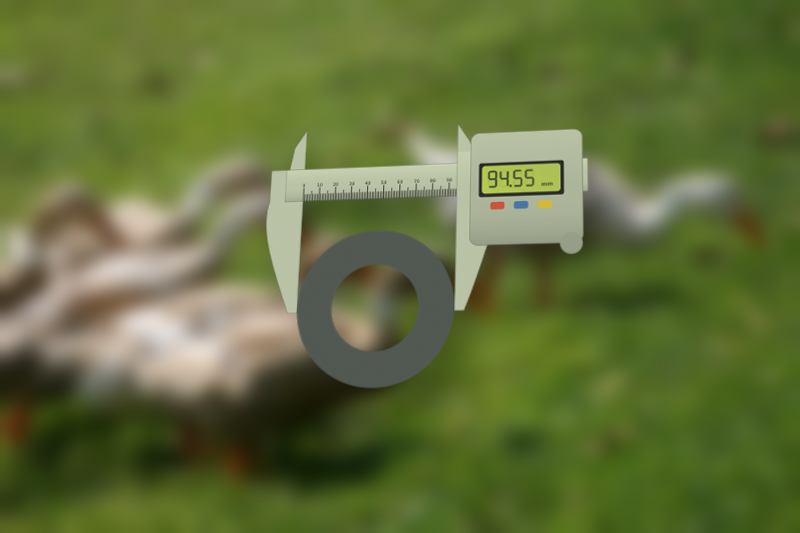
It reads 94.55 mm
